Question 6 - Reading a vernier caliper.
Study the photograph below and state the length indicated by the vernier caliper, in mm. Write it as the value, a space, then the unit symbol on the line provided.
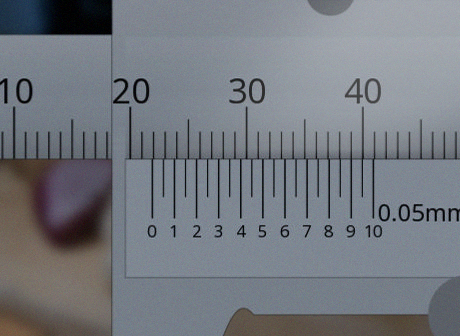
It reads 21.9 mm
